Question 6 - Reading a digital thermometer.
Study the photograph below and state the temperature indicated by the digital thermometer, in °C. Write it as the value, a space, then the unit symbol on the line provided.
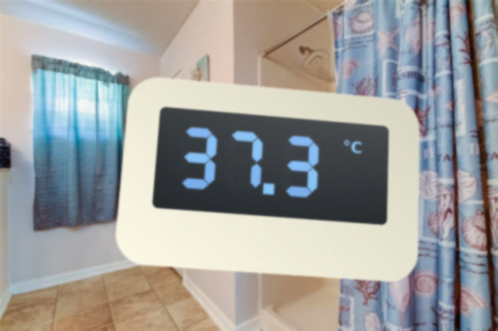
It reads 37.3 °C
